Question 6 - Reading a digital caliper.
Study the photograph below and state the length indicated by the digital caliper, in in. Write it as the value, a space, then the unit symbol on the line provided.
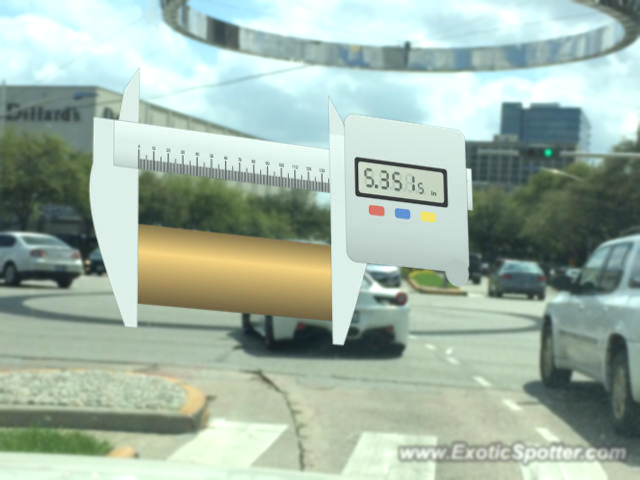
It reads 5.3515 in
